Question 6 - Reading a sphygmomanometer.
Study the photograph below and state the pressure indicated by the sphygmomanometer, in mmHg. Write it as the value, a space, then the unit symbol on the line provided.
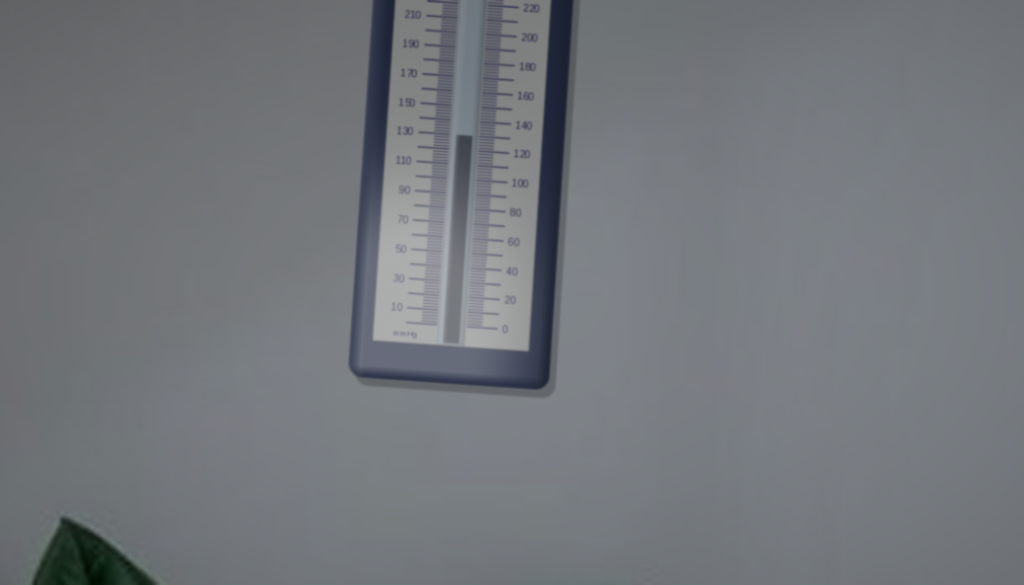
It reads 130 mmHg
